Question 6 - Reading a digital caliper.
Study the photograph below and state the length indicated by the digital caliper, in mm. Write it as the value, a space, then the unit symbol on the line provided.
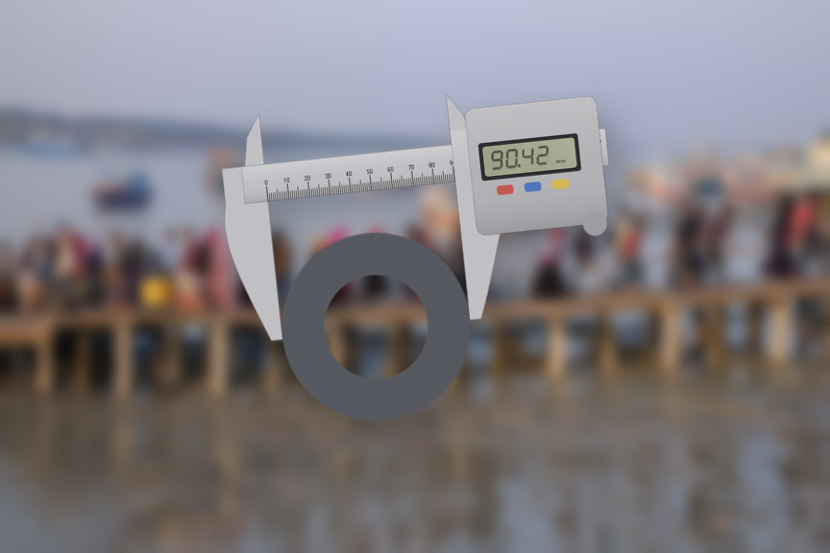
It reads 90.42 mm
